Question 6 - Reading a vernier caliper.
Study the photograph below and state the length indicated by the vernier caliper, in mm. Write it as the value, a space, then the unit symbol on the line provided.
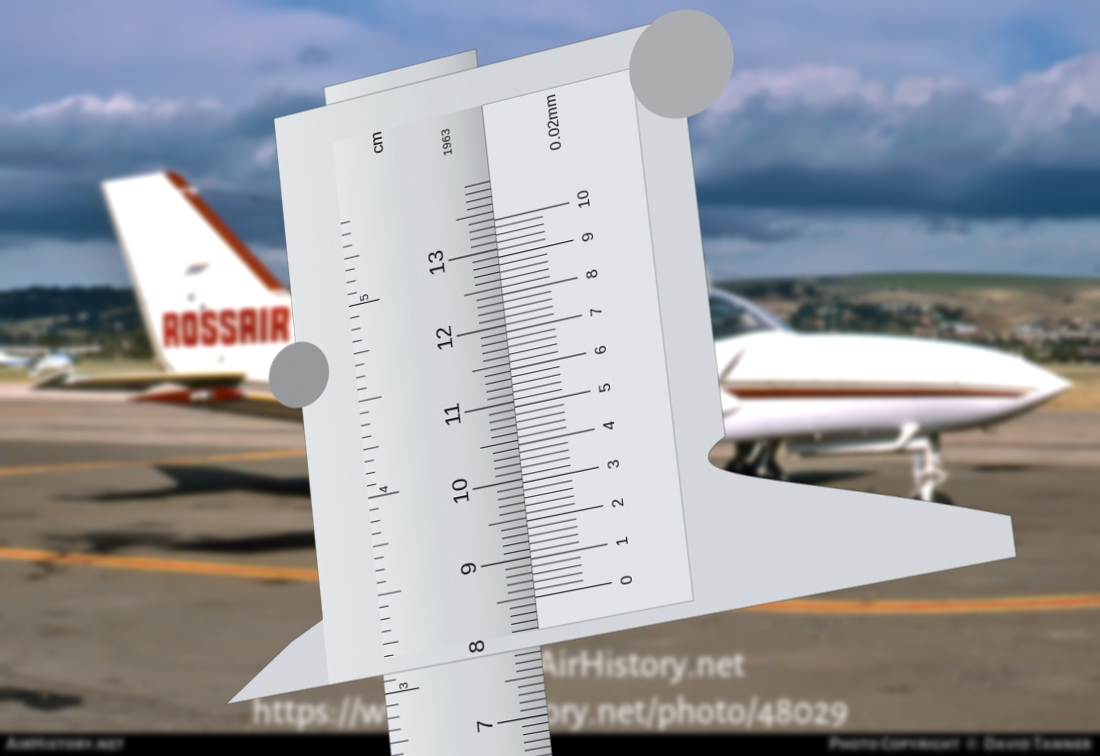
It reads 84.8 mm
